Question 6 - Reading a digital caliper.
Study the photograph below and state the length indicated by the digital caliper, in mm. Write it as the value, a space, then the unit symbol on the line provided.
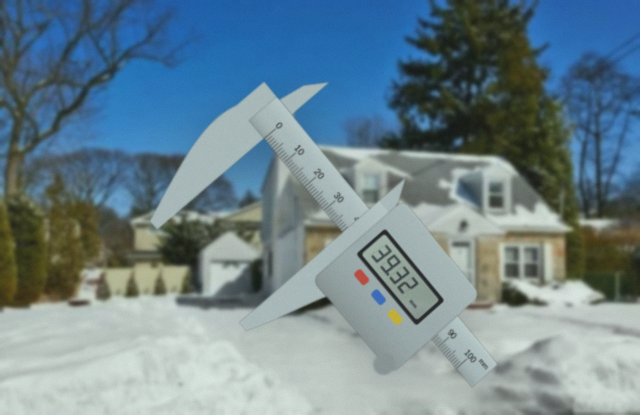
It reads 39.32 mm
